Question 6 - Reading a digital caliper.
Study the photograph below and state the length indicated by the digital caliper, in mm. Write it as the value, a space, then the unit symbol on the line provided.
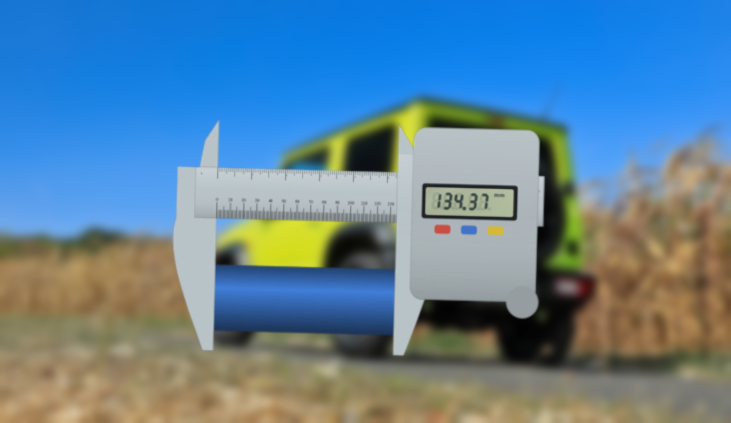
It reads 134.37 mm
